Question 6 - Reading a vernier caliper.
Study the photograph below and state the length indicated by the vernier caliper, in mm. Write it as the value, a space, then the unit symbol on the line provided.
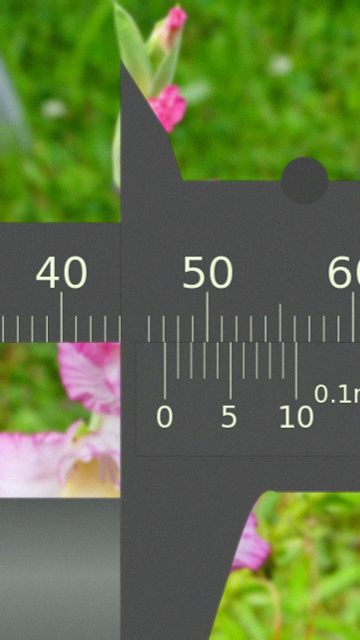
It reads 47.1 mm
